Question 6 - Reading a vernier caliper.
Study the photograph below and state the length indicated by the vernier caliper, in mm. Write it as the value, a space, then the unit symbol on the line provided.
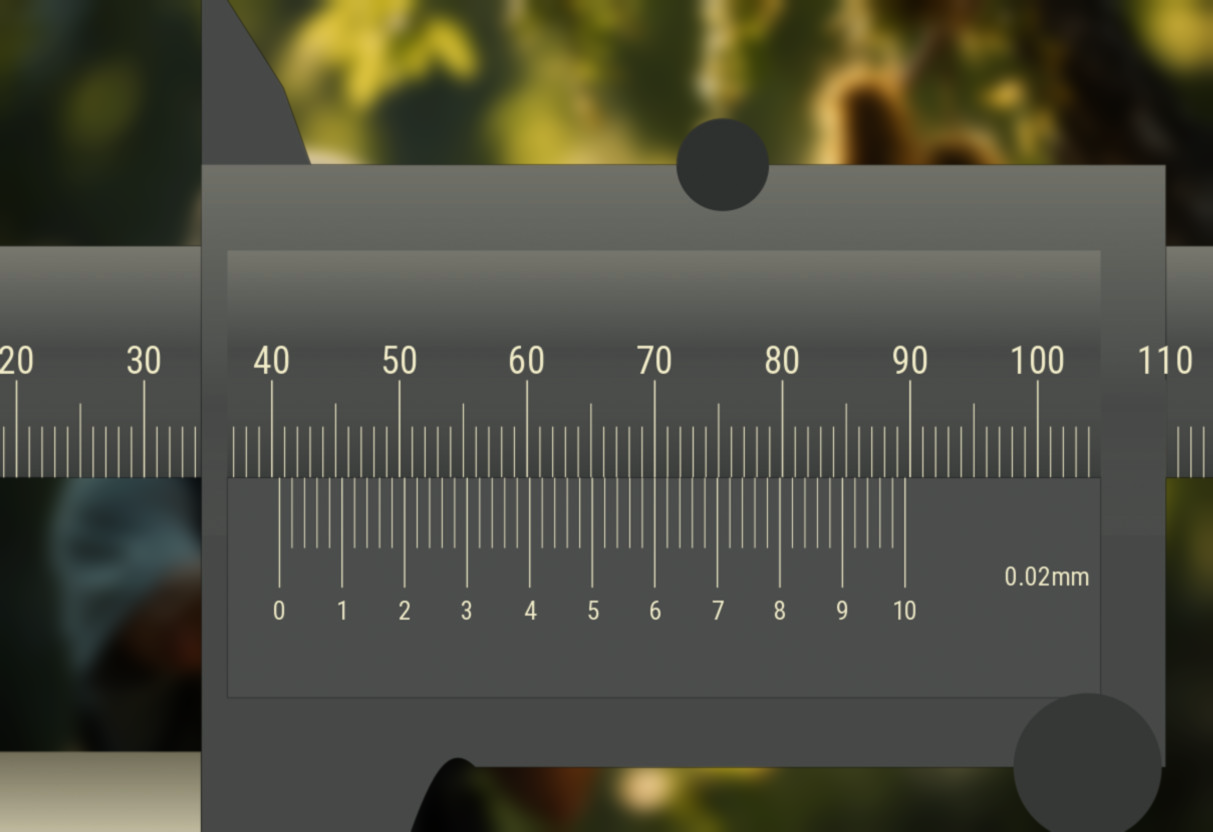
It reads 40.6 mm
